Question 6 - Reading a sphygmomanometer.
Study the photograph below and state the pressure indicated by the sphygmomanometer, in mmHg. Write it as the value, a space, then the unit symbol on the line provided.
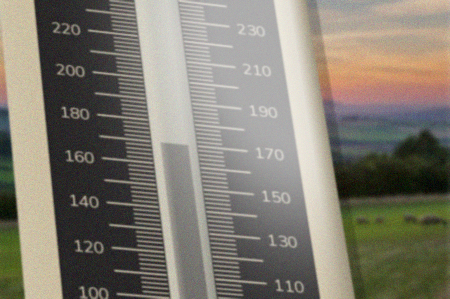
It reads 170 mmHg
